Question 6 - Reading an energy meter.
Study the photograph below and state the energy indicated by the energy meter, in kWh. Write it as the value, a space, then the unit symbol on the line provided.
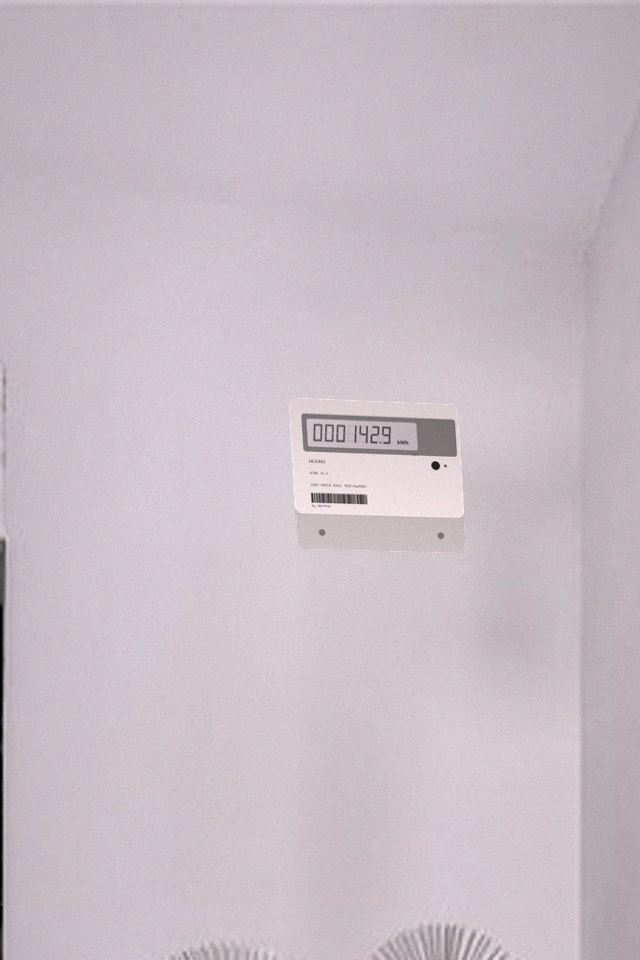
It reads 142.9 kWh
